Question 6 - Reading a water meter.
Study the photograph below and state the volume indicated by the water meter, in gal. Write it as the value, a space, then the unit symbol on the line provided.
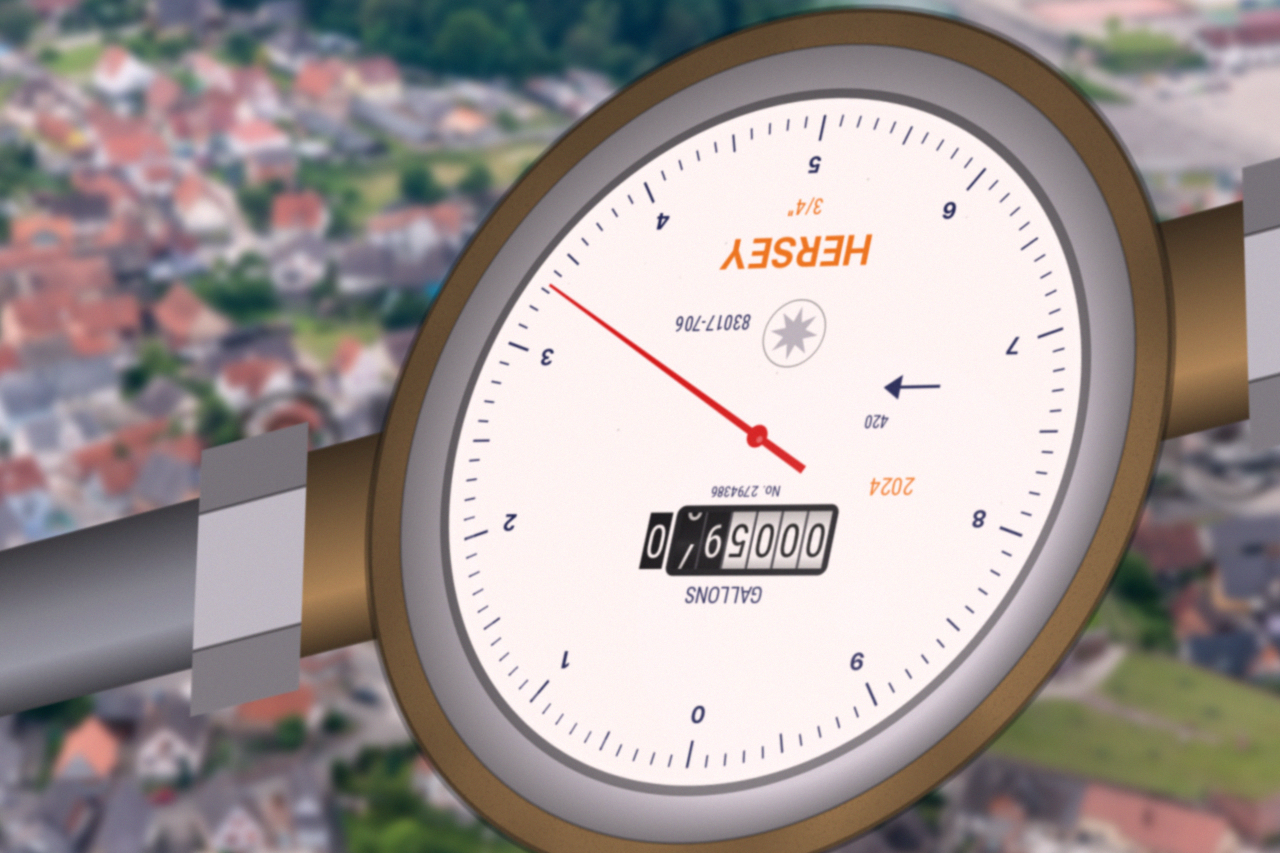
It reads 5973.3 gal
